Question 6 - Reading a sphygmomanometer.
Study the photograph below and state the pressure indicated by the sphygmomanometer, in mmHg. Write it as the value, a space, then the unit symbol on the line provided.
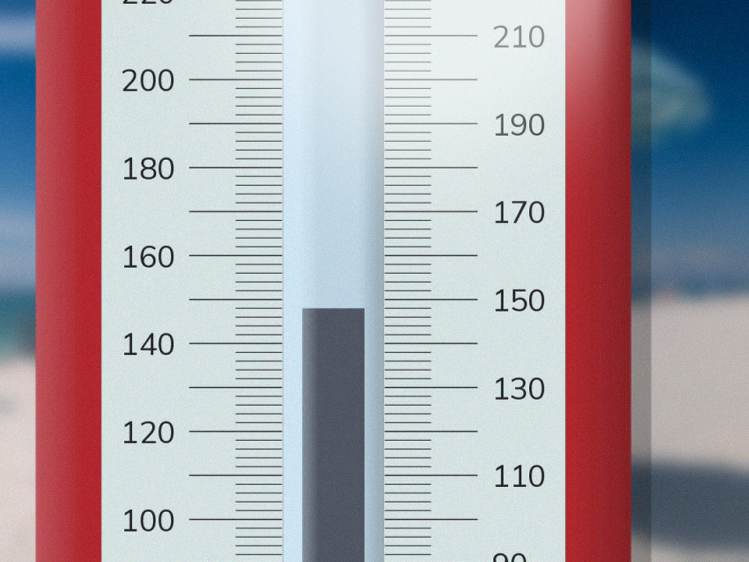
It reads 148 mmHg
